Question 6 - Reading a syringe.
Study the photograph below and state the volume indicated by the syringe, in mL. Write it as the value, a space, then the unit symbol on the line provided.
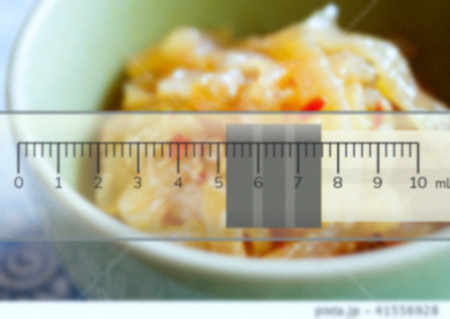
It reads 5.2 mL
